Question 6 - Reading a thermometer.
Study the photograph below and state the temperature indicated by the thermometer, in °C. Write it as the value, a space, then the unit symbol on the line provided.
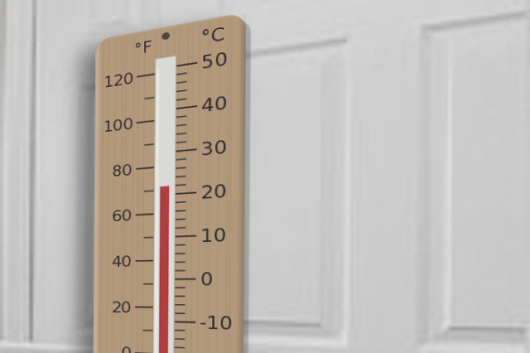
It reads 22 °C
